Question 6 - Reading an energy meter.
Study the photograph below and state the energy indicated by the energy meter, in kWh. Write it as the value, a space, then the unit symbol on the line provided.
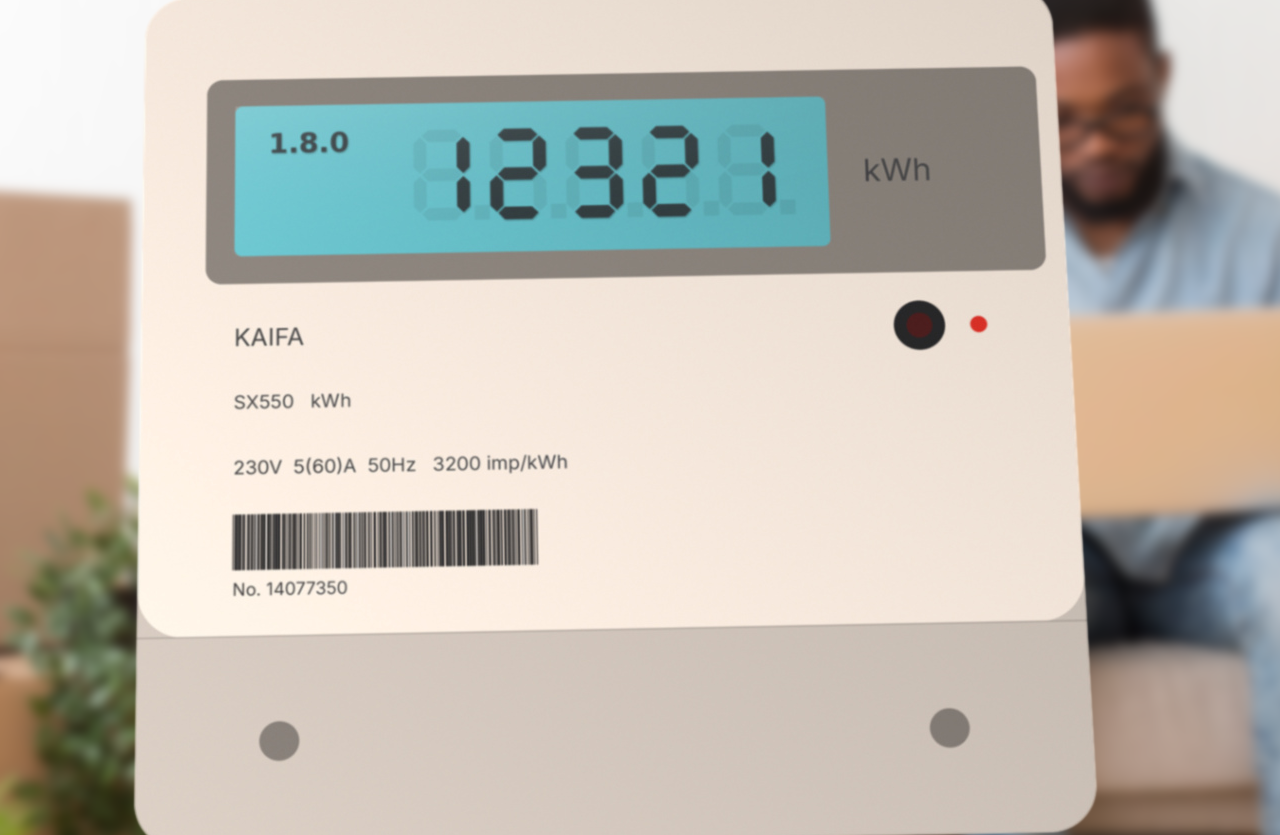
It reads 12321 kWh
